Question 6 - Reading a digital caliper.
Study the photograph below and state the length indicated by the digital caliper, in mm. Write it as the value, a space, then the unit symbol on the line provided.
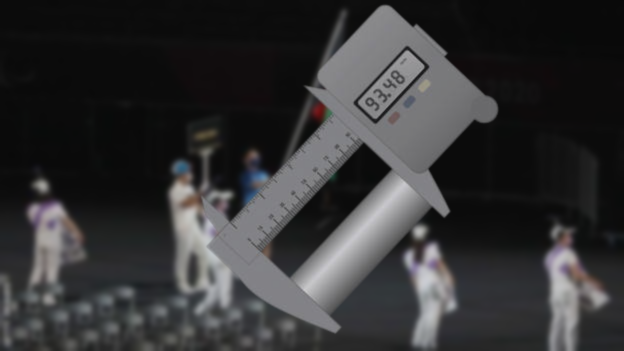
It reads 93.48 mm
